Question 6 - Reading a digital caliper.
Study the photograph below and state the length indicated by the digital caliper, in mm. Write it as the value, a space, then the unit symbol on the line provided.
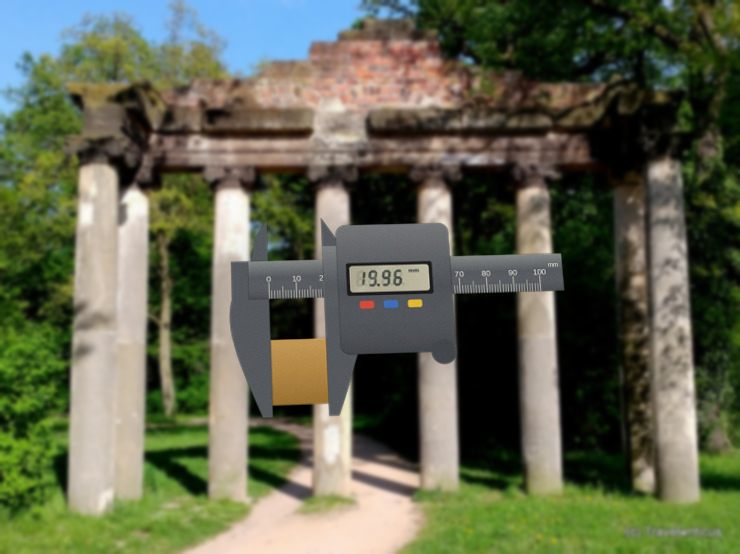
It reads 19.96 mm
